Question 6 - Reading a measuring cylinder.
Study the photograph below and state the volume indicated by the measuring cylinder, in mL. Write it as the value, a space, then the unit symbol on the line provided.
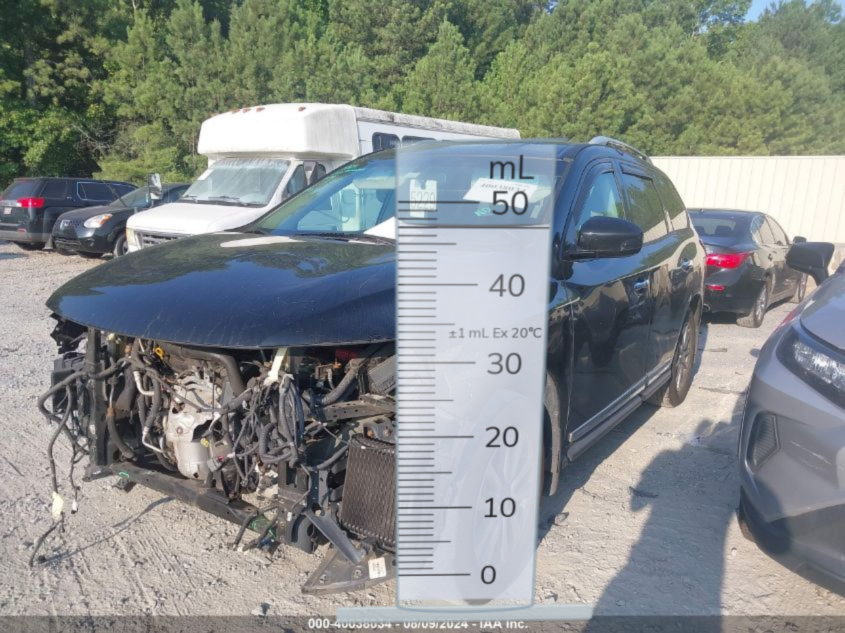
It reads 47 mL
